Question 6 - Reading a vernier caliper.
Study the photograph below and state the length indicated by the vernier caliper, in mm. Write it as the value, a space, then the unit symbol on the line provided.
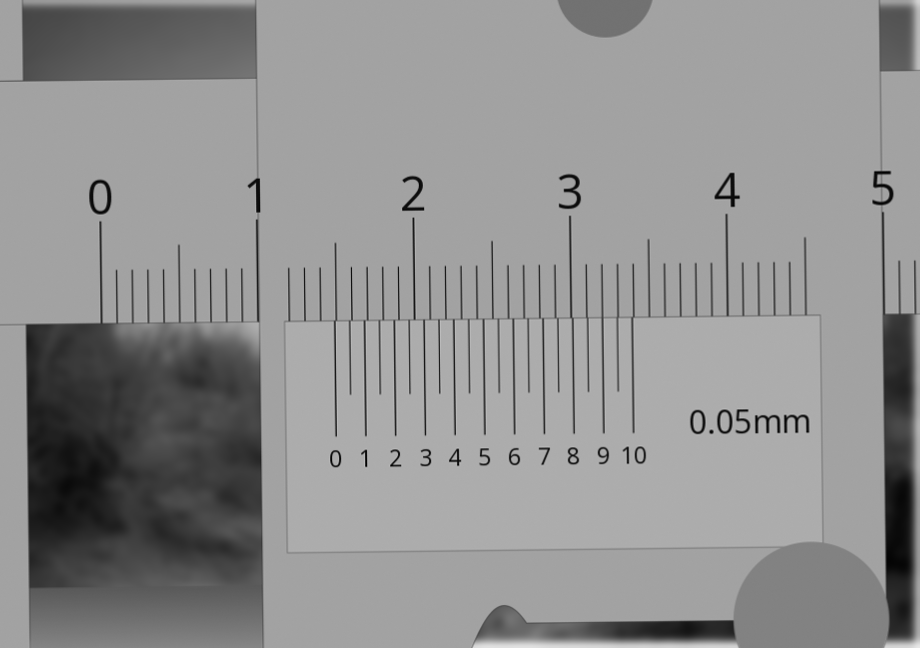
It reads 14.9 mm
